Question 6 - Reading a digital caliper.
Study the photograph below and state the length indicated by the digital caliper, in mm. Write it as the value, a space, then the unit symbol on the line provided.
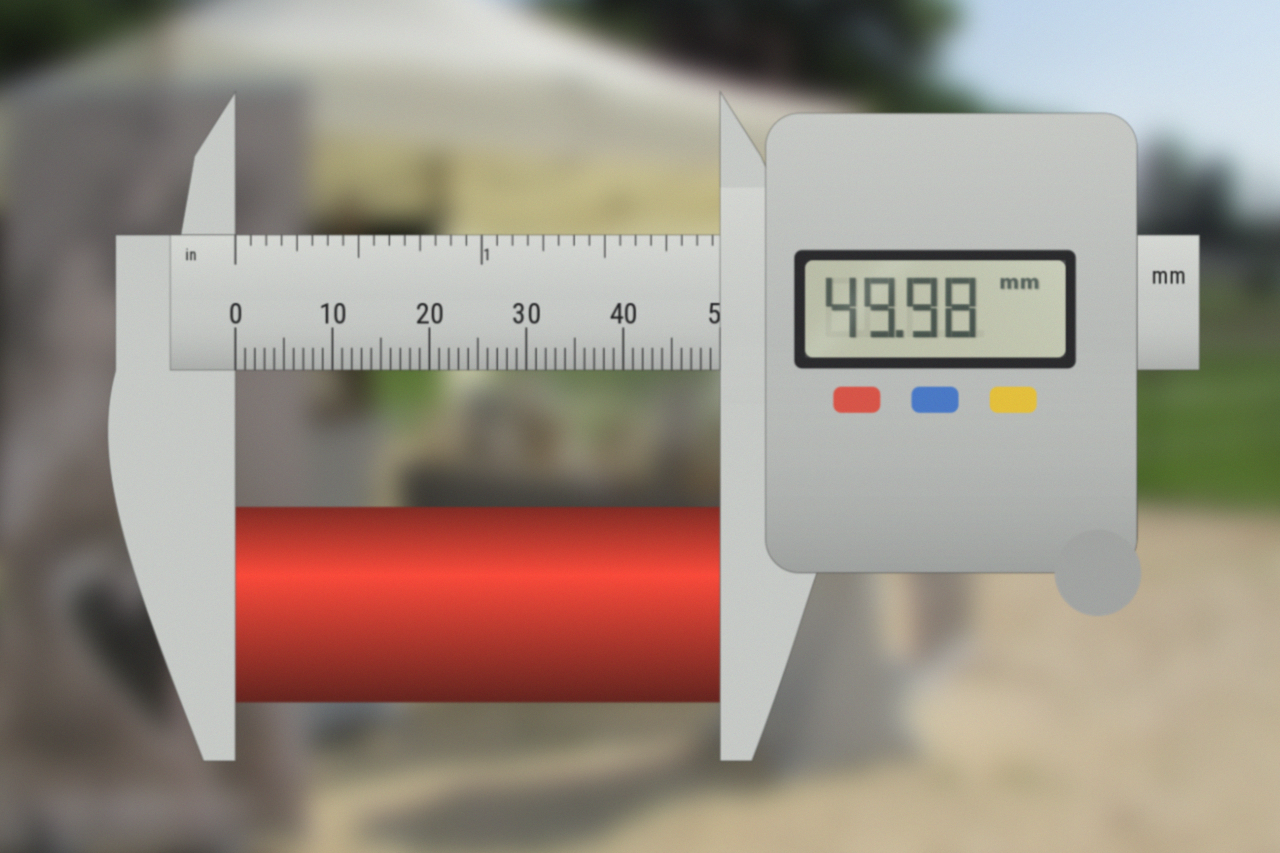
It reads 49.98 mm
